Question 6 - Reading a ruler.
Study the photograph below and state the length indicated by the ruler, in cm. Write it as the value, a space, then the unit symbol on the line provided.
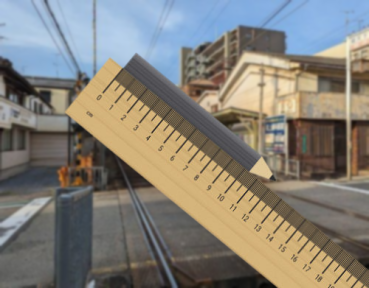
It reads 12 cm
